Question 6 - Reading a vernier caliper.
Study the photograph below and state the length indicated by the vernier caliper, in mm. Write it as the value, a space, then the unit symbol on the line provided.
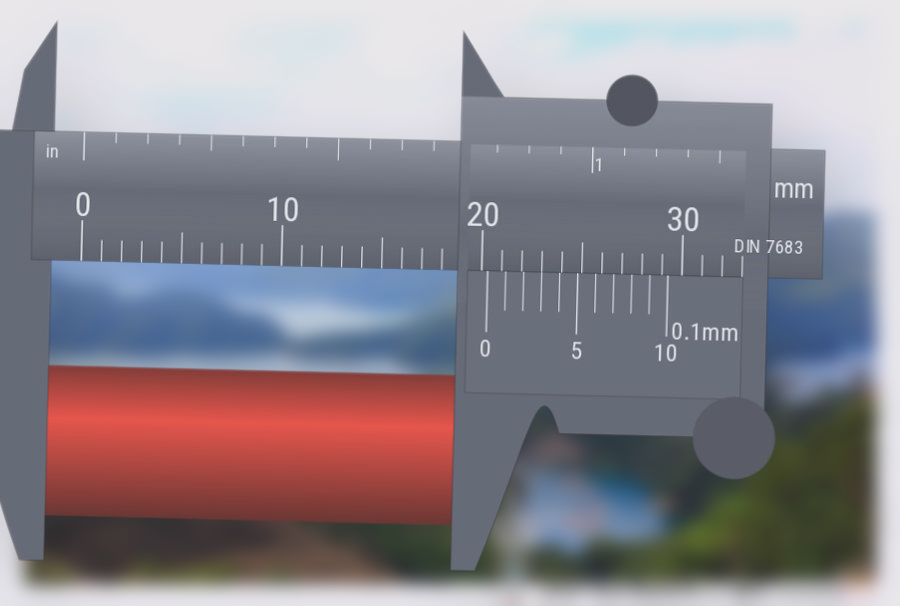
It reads 20.3 mm
